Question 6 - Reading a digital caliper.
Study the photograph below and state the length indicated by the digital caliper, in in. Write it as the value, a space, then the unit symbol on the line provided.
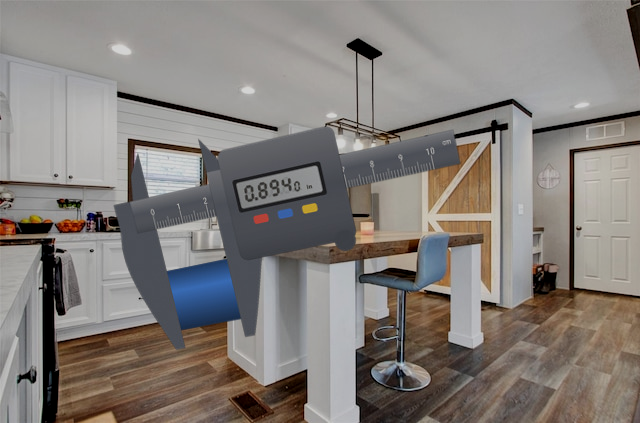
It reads 0.8940 in
